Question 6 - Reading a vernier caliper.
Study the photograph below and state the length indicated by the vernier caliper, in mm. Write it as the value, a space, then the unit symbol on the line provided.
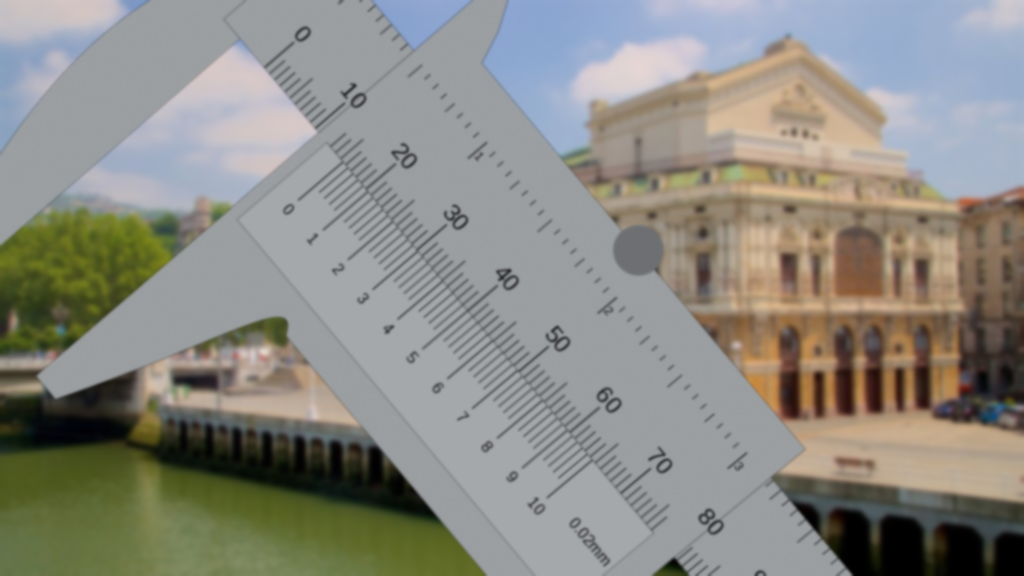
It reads 15.5 mm
